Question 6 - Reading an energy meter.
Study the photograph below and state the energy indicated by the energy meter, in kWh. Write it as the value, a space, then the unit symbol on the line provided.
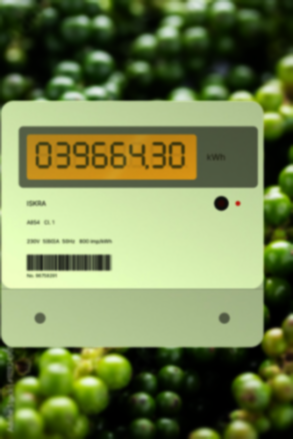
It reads 39664.30 kWh
